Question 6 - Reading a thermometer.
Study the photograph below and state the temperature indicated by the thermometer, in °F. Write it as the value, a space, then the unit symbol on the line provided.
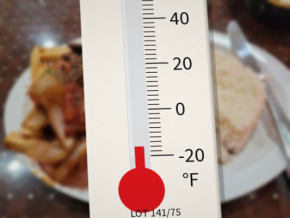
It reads -16 °F
